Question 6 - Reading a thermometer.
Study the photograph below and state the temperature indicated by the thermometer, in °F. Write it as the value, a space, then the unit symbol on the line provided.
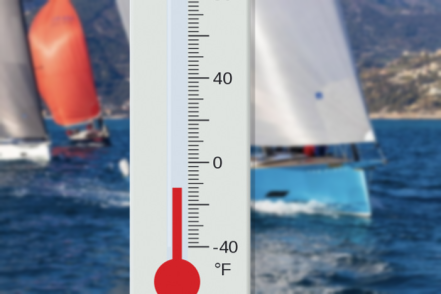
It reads -12 °F
